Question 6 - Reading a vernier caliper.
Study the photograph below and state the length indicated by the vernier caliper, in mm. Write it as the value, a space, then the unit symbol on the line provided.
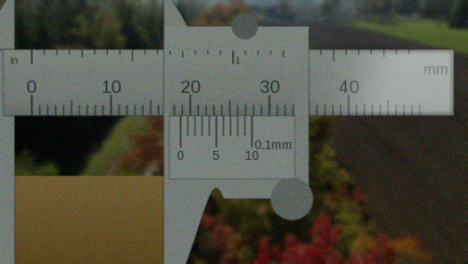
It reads 18.8 mm
